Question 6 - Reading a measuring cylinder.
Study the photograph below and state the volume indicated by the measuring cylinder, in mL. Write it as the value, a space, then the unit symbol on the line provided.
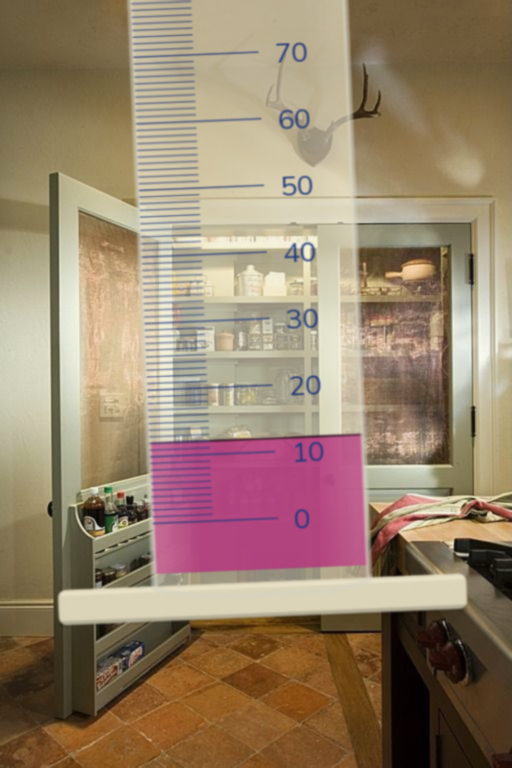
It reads 12 mL
